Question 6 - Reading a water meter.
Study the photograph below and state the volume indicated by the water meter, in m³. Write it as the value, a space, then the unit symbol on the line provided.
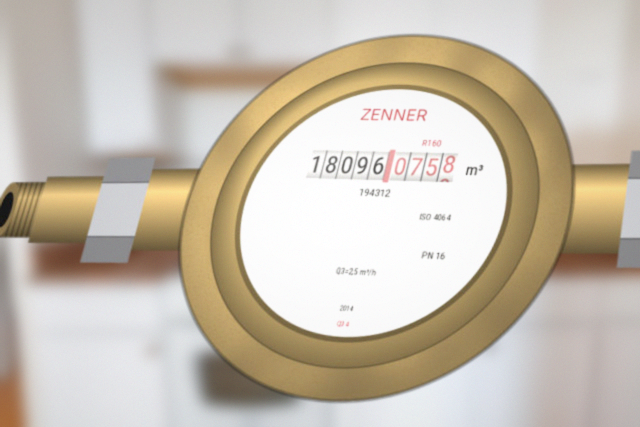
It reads 18096.0758 m³
